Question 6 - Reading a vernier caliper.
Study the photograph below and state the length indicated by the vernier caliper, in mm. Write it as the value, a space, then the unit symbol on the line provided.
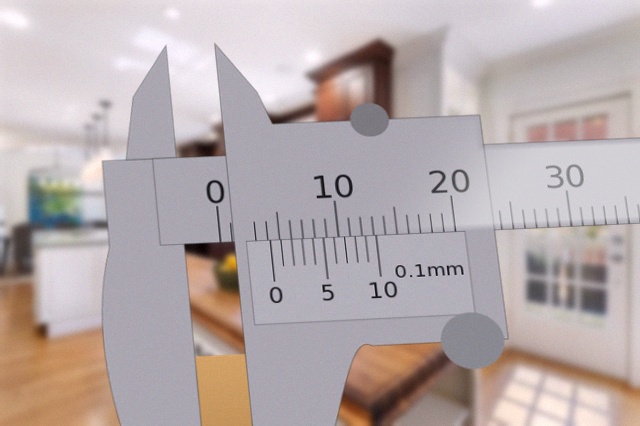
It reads 4.2 mm
